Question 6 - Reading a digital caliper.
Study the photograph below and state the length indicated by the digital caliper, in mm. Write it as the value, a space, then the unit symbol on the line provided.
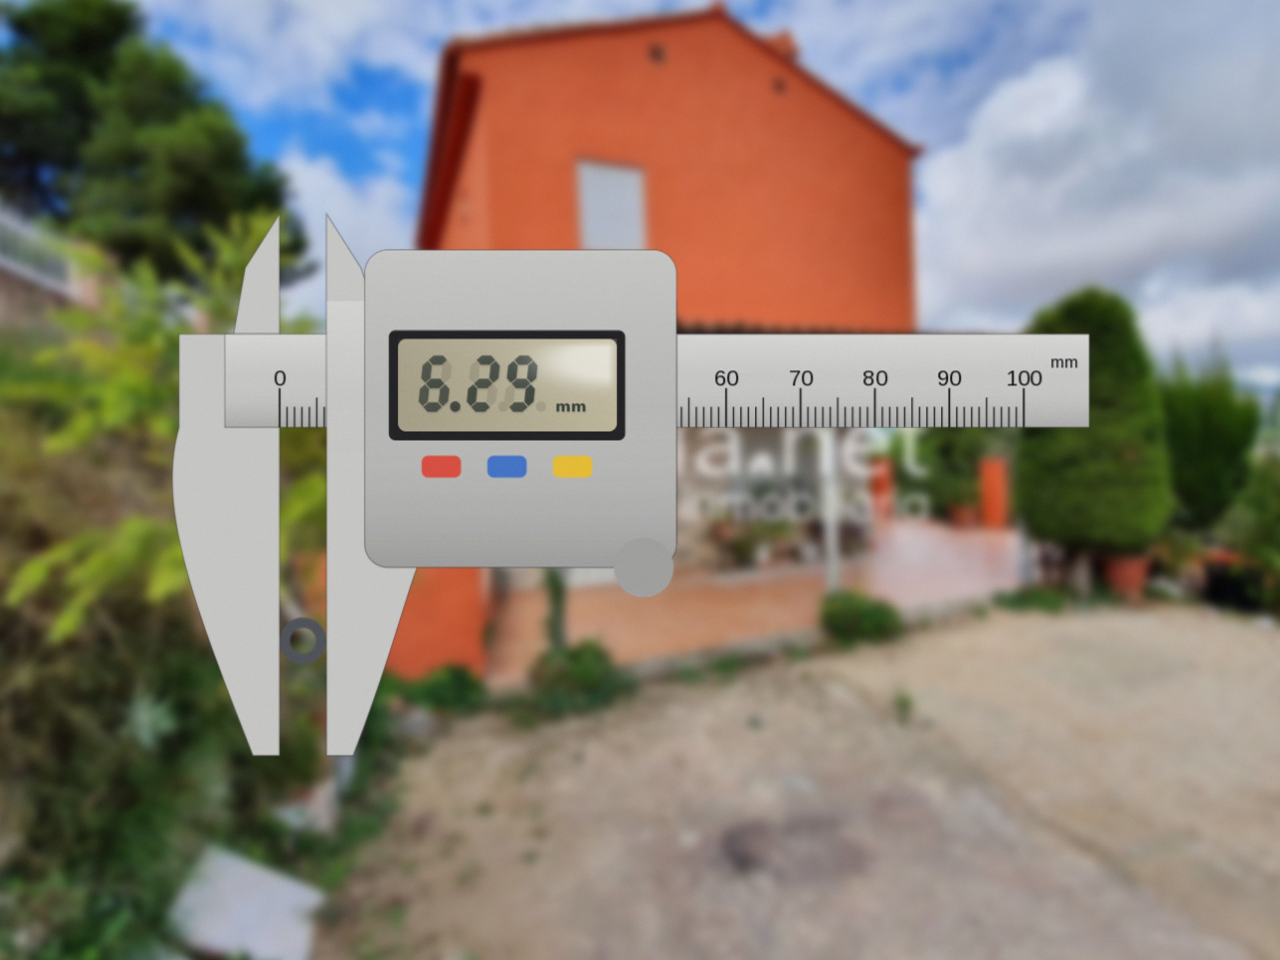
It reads 6.29 mm
